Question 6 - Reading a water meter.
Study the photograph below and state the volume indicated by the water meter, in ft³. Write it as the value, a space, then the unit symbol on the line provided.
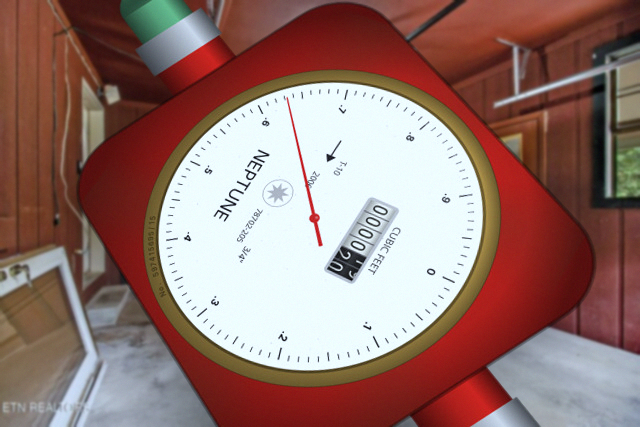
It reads 19.63 ft³
